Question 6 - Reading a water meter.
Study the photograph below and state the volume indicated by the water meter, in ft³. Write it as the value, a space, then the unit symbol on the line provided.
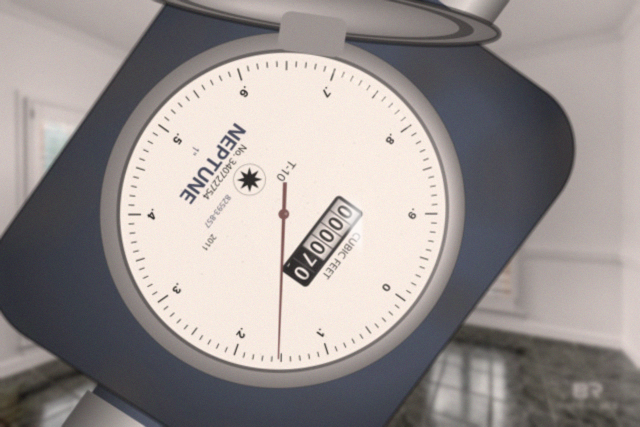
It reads 70.15 ft³
